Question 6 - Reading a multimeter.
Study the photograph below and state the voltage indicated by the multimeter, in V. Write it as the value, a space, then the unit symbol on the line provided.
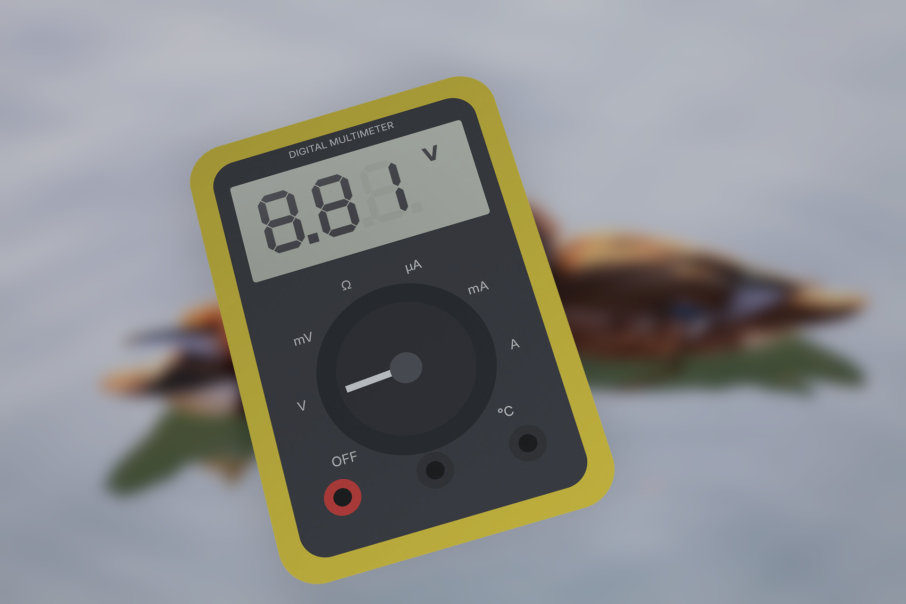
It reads 8.81 V
